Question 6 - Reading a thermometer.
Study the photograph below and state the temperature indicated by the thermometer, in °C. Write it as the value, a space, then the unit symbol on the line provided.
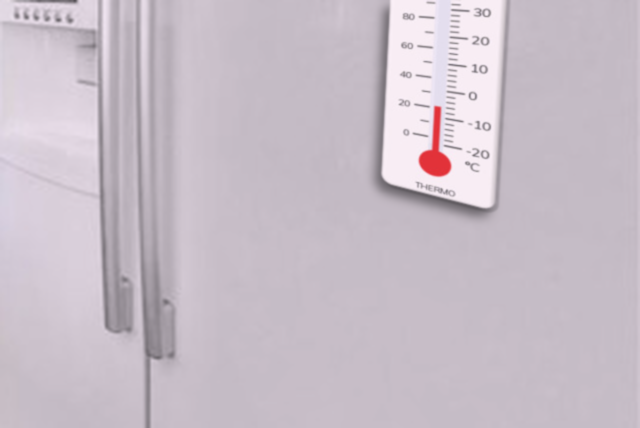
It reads -6 °C
